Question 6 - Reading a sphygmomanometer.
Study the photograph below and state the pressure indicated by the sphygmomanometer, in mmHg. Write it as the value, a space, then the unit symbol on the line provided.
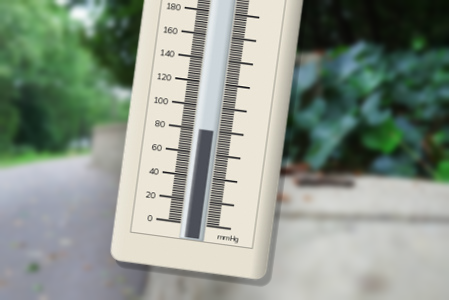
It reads 80 mmHg
